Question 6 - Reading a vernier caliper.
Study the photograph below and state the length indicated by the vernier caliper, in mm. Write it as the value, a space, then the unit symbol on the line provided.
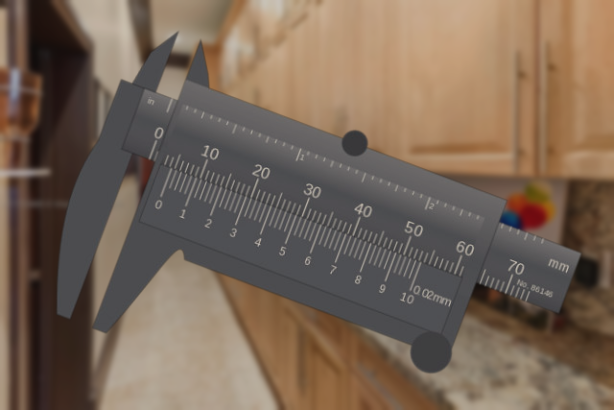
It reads 4.4 mm
